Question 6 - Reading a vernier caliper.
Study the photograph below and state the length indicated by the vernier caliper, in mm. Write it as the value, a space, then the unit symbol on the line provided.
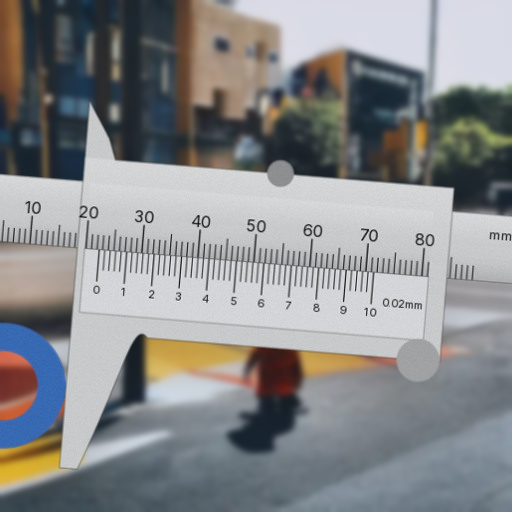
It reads 22.4 mm
